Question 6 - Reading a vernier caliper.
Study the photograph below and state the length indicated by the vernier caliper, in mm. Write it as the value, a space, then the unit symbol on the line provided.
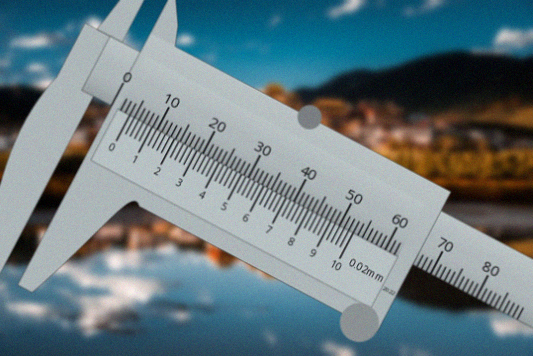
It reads 4.0 mm
